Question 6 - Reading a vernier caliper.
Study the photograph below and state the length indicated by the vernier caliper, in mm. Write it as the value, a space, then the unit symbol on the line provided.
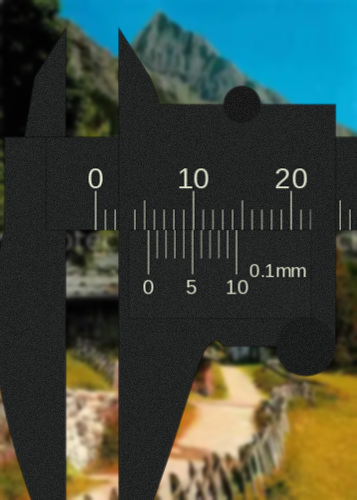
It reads 5.4 mm
